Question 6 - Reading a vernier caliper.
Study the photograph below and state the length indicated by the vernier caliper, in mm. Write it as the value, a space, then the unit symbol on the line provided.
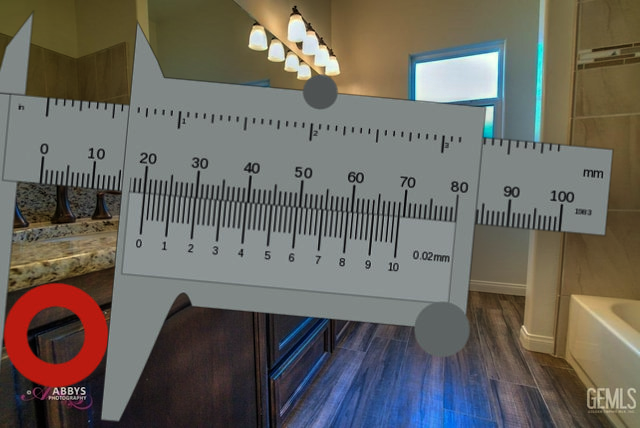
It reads 20.0 mm
